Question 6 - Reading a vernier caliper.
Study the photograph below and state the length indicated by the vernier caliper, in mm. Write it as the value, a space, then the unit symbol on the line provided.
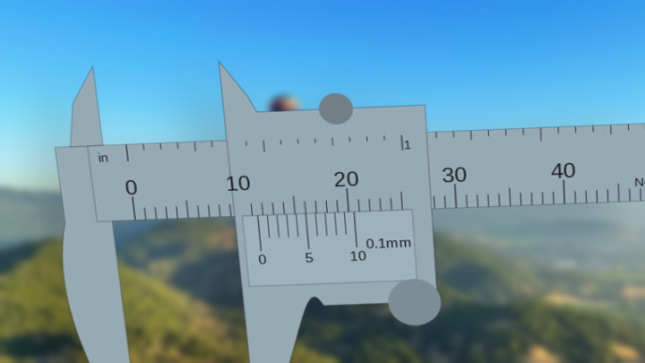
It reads 11.5 mm
